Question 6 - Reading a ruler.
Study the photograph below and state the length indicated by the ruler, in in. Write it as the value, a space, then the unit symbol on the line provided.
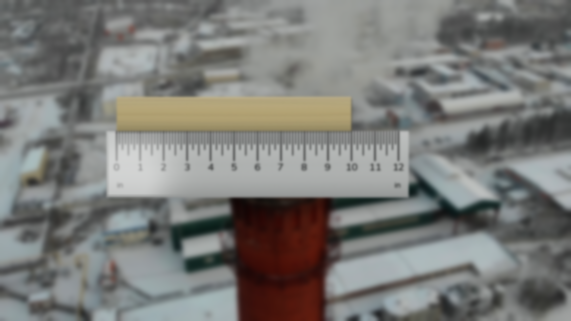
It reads 10 in
